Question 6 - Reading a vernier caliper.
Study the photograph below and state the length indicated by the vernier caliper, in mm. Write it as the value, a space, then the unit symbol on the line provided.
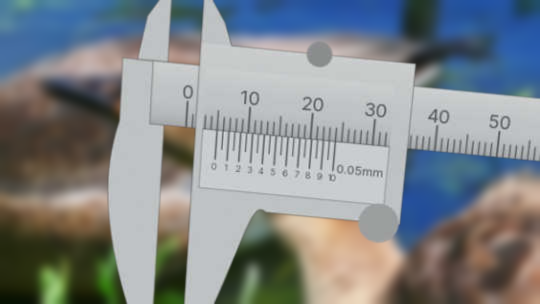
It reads 5.0 mm
